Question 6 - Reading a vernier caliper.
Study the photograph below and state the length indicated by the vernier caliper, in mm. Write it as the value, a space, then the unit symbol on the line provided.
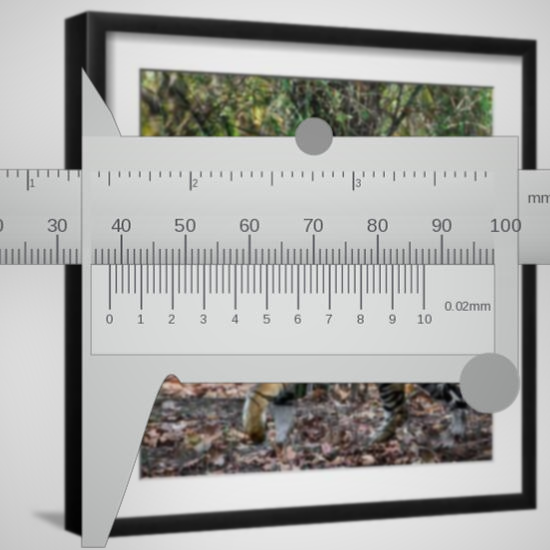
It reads 38.2 mm
